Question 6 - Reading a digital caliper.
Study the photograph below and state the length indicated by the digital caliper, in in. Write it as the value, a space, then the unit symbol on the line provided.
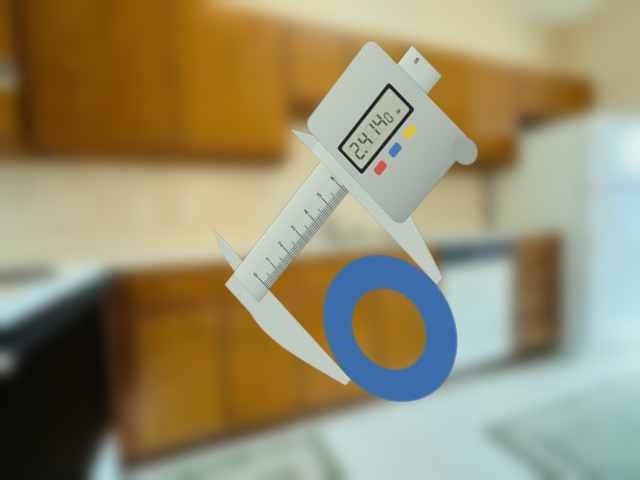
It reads 2.4140 in
